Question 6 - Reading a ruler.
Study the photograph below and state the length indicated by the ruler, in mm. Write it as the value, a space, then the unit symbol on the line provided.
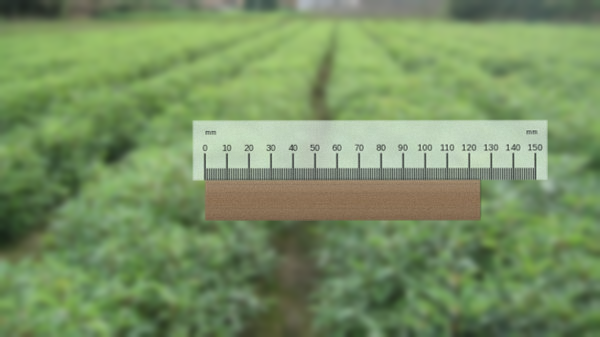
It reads 125 mm
